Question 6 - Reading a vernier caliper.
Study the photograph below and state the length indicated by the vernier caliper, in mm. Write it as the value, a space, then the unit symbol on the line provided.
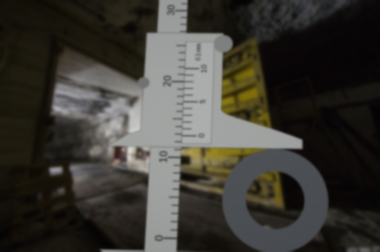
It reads 12.8 mm
